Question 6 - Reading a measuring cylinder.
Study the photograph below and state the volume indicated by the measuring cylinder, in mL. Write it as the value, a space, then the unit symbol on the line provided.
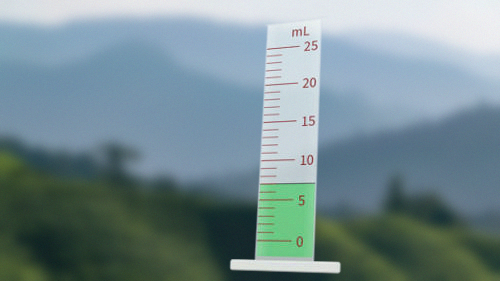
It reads 7 mL
